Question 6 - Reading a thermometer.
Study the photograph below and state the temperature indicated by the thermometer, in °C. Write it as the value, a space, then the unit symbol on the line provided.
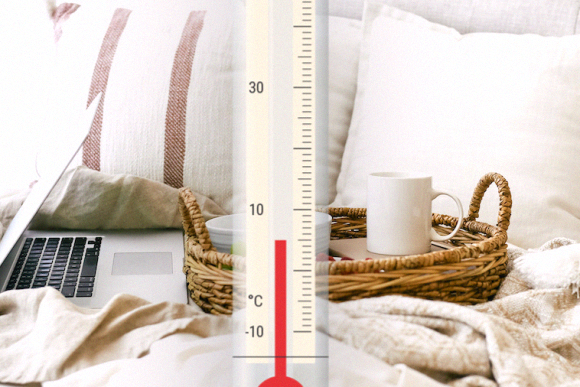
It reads 5 °C
